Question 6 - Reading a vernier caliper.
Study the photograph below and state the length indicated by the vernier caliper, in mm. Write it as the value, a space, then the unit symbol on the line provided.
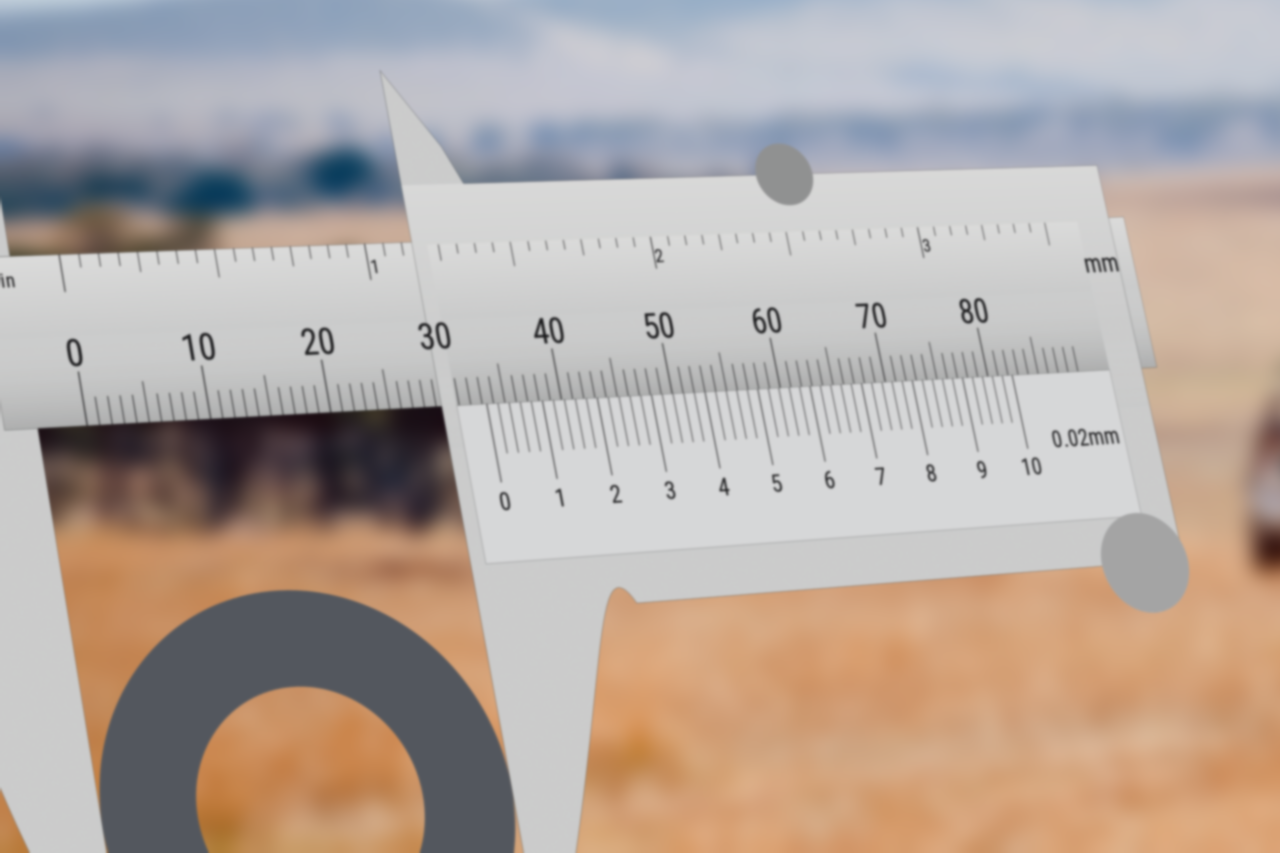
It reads 33.4 mm
